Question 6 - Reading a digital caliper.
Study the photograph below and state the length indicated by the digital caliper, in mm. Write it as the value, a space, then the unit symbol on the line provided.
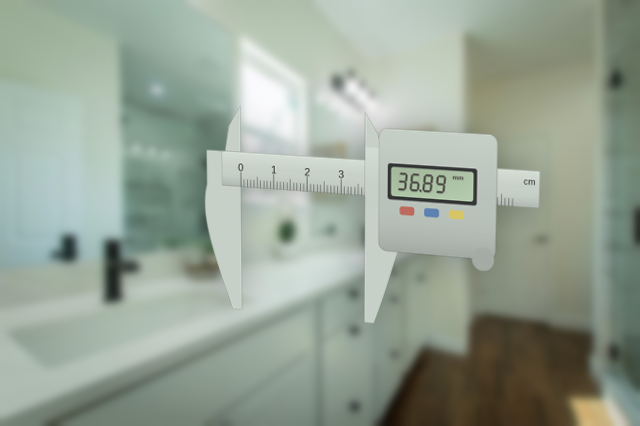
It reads 36.89 mm
